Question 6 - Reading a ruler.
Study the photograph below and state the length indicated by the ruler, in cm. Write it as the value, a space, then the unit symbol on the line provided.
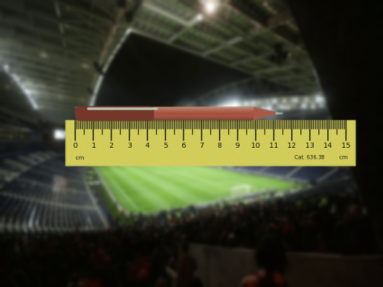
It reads 11.5 cm
